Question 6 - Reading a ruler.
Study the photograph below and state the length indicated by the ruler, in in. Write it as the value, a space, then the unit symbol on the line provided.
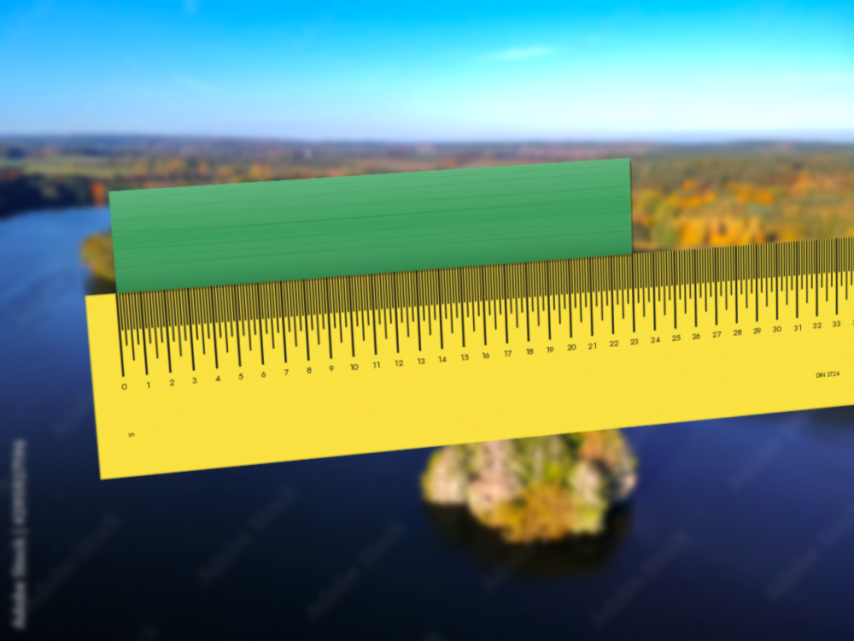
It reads 23 in
